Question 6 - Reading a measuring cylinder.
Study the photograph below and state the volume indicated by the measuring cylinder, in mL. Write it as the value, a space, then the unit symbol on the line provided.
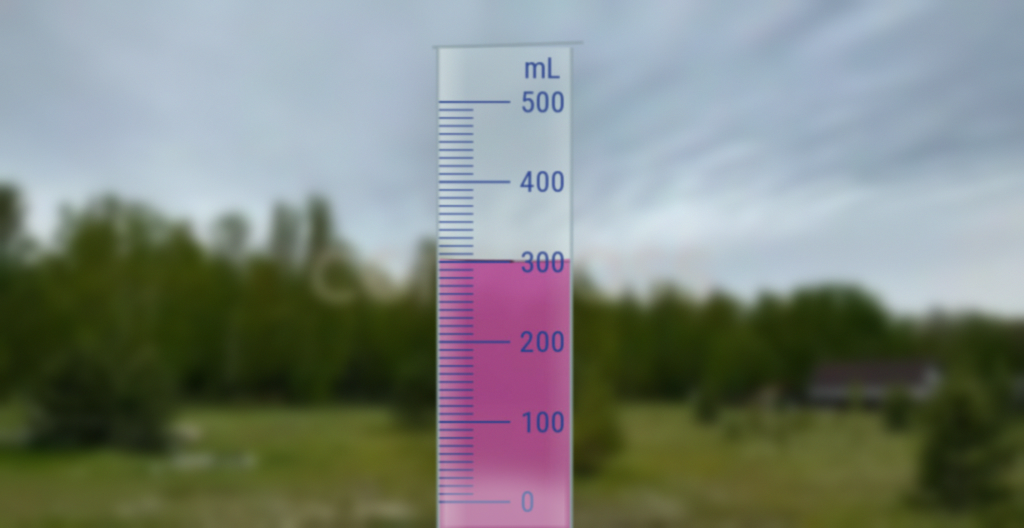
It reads 300 mL
